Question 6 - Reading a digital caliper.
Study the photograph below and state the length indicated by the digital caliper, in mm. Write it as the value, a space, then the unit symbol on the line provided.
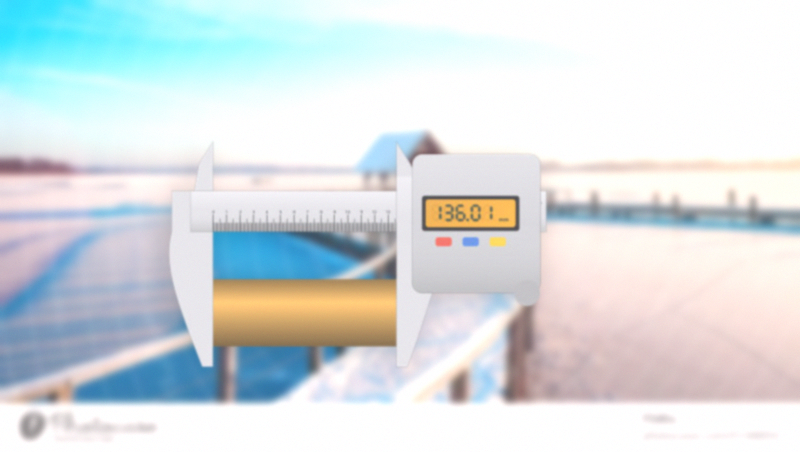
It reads 136.01 mm
